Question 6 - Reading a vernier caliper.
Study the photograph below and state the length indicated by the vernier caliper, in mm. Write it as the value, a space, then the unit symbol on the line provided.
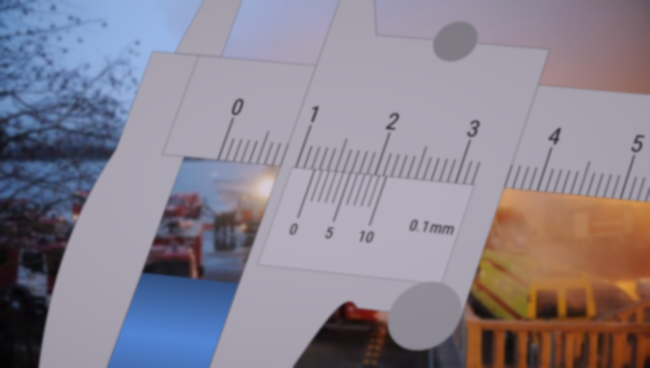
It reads 12.4 mm
